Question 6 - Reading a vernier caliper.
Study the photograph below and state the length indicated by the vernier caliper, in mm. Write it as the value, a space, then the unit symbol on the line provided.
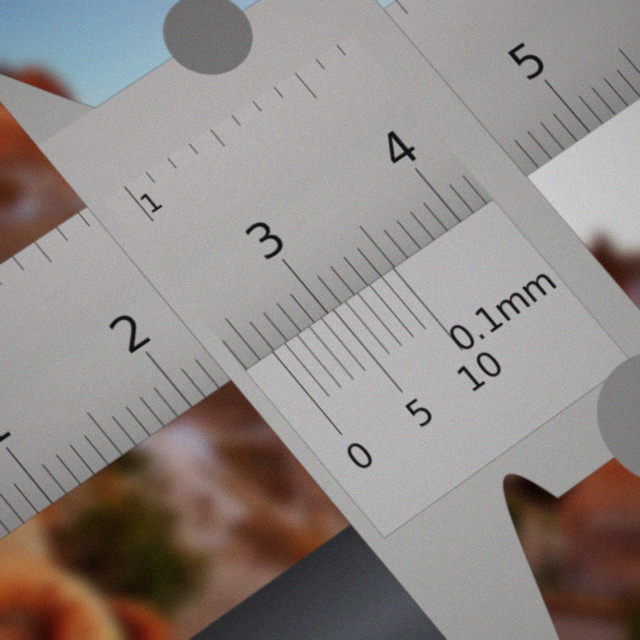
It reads 25.9 mm
